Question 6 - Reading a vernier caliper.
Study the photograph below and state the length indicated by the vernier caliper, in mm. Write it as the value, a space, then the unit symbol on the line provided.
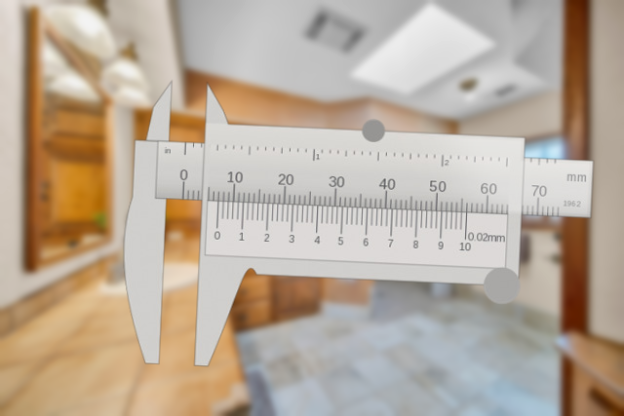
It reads 7.0 mm
